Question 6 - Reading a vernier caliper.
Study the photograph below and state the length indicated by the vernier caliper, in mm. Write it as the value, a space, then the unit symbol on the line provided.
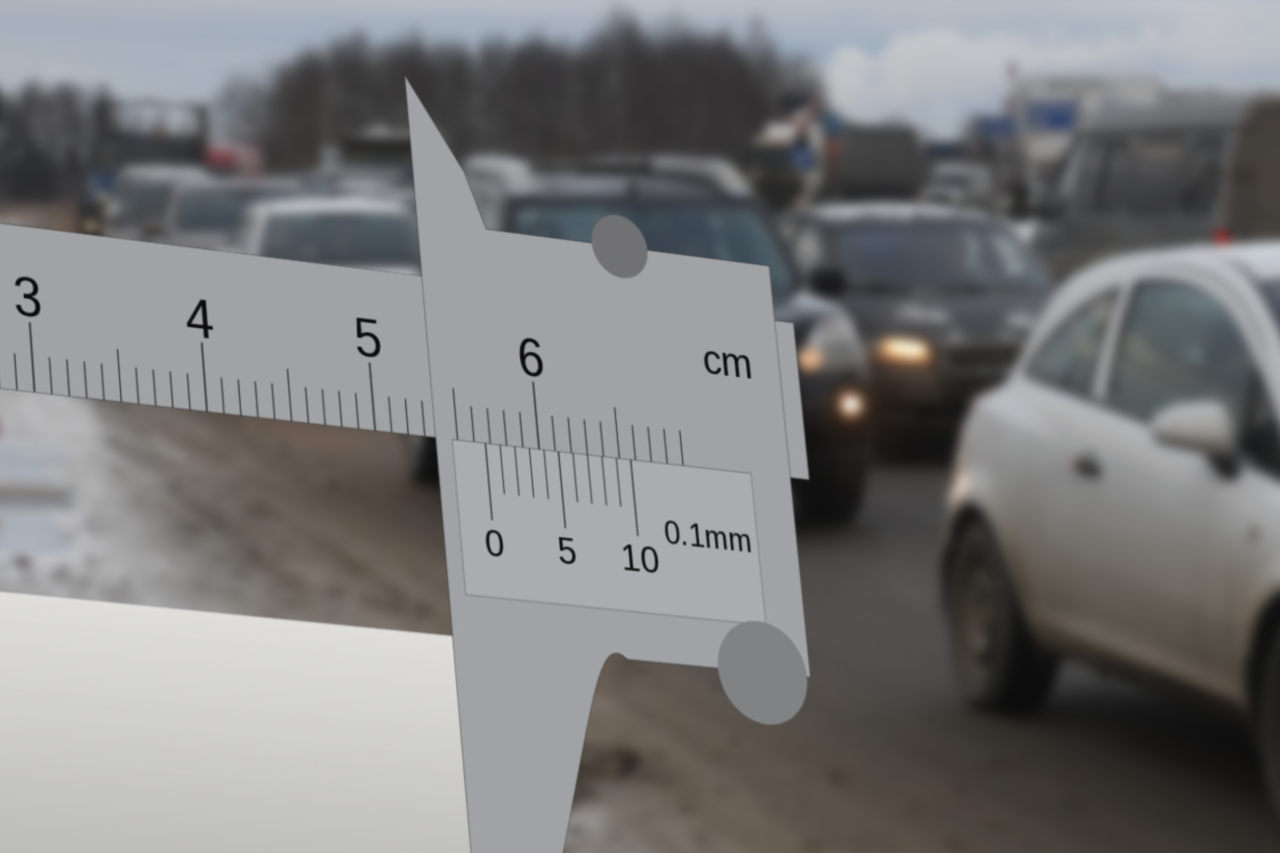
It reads 56.7 mm
